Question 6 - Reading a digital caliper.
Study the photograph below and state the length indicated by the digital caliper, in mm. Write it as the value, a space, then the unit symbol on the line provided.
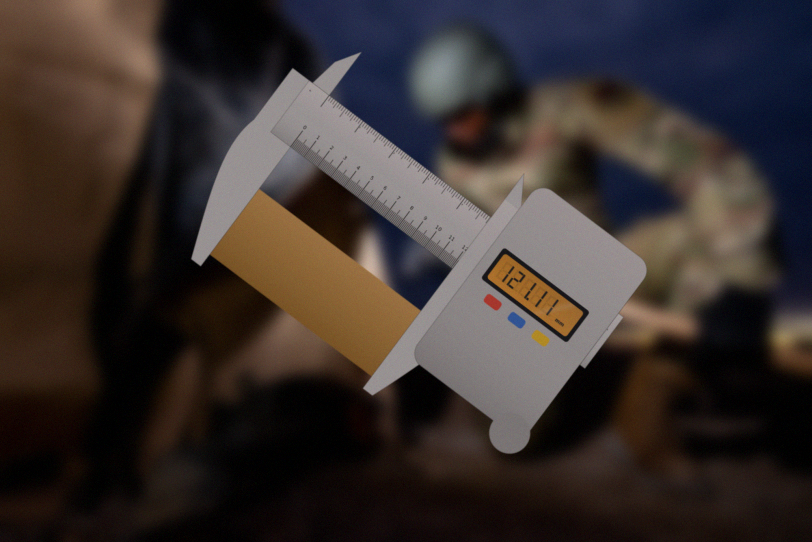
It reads 121.11 mm
